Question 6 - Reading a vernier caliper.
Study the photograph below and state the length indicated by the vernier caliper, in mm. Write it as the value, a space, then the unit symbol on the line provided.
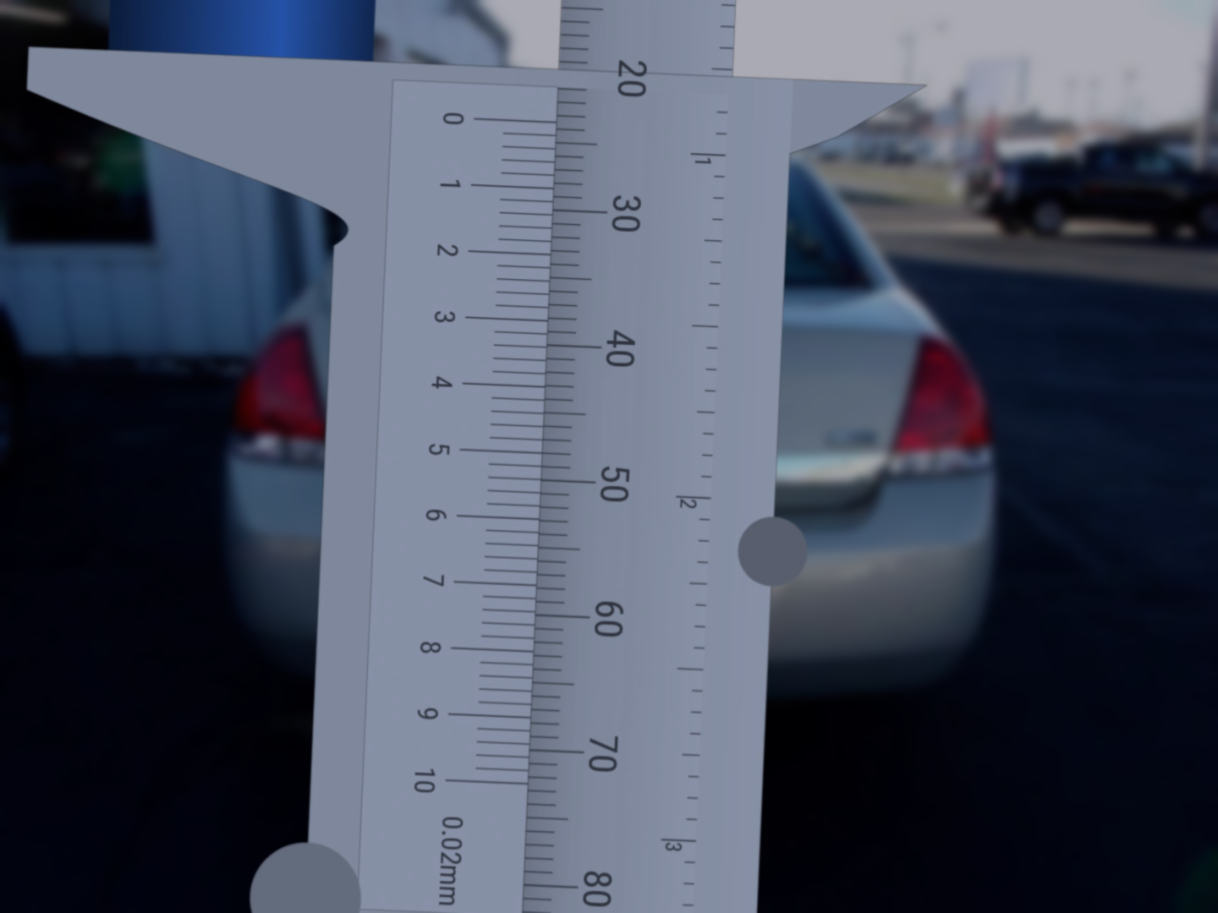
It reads 23.5 mm
